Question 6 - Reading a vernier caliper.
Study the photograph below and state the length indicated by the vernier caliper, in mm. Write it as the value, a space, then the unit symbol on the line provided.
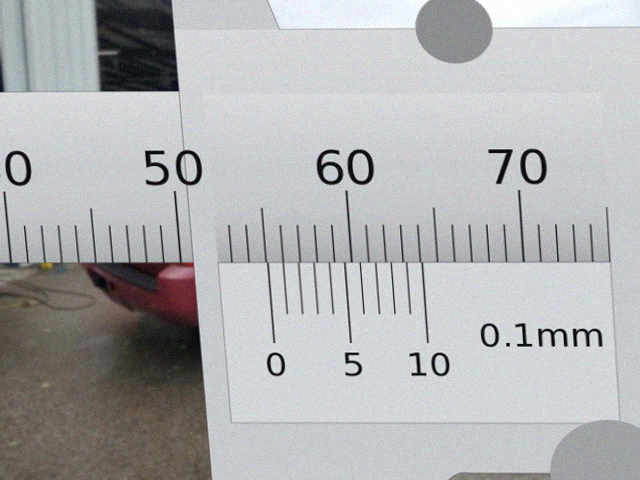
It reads 55.1 mm
